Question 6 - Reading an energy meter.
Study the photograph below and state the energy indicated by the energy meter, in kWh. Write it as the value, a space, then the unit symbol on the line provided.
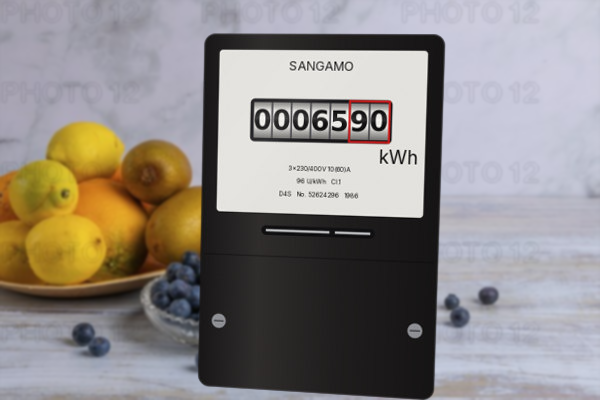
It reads 65.90 kWh
